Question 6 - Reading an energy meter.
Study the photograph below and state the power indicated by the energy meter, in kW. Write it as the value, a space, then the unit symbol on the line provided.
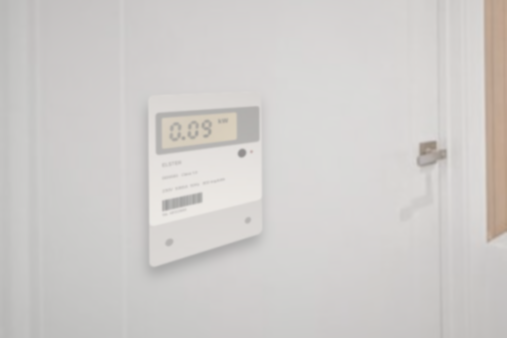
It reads 0.09 kW
